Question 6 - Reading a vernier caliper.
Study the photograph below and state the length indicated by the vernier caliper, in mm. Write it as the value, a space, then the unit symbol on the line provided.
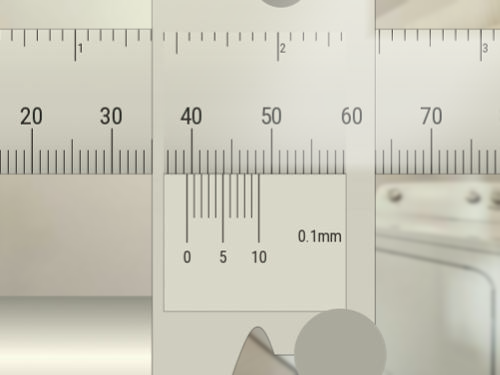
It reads 39.4 mm
